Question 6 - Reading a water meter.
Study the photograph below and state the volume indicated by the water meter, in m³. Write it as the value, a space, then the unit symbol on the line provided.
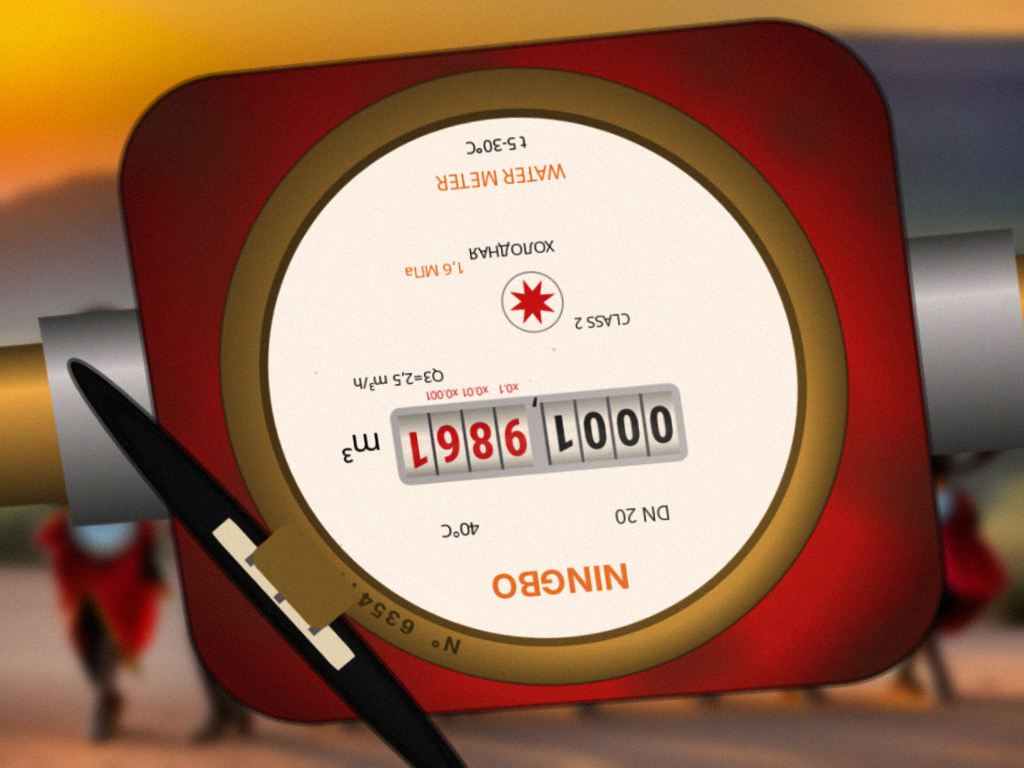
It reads 1.9861 m³
